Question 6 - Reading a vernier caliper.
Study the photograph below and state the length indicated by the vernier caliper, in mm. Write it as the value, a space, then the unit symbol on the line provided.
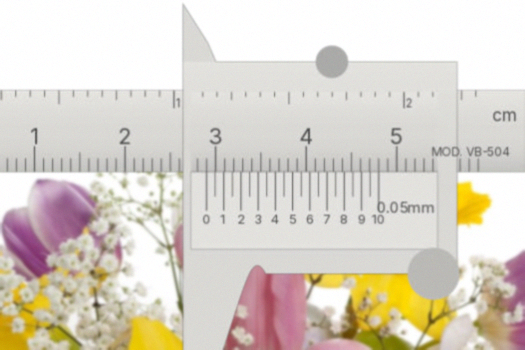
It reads 29.0 mm
